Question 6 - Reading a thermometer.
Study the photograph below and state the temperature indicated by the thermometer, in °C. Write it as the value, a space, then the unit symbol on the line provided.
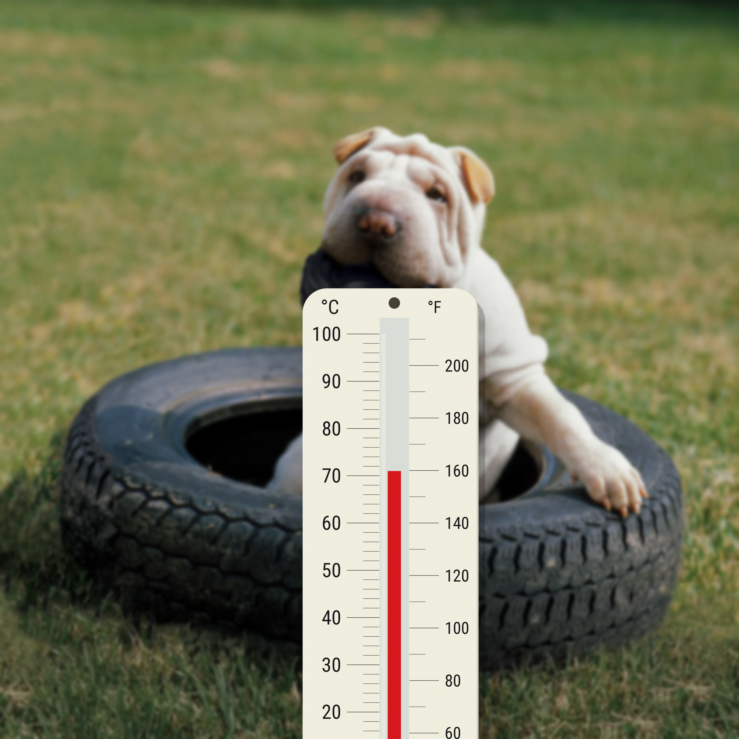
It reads 71 °C
